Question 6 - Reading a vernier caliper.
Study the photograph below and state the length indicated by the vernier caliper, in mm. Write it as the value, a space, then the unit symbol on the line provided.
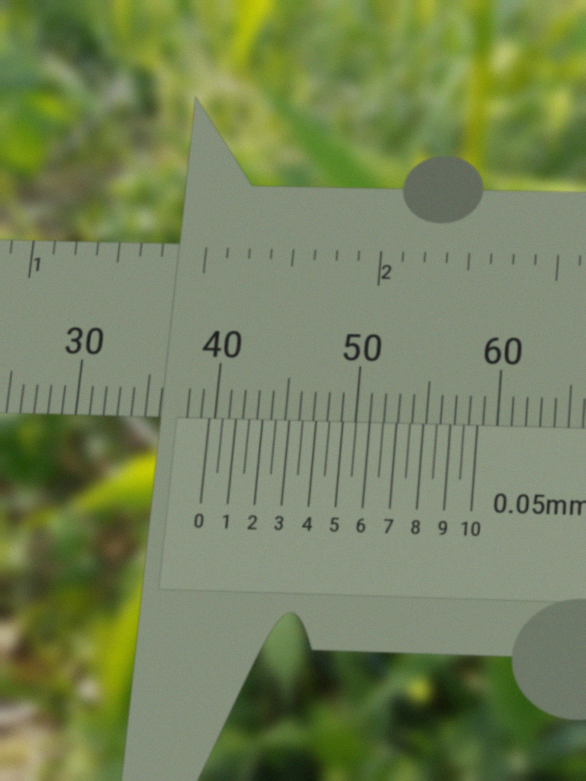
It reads 39.6 mm
